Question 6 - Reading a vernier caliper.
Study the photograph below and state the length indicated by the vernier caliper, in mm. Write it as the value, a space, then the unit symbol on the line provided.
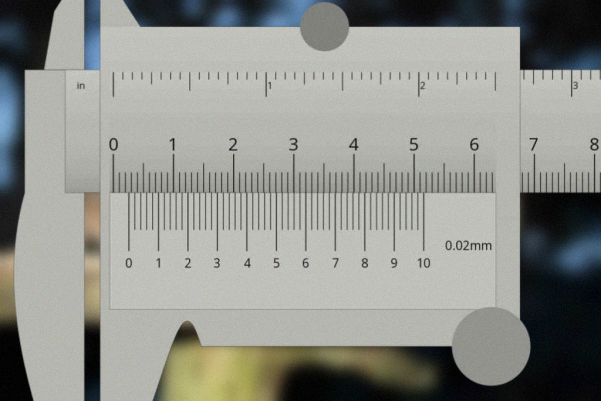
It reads 2.6 mm
